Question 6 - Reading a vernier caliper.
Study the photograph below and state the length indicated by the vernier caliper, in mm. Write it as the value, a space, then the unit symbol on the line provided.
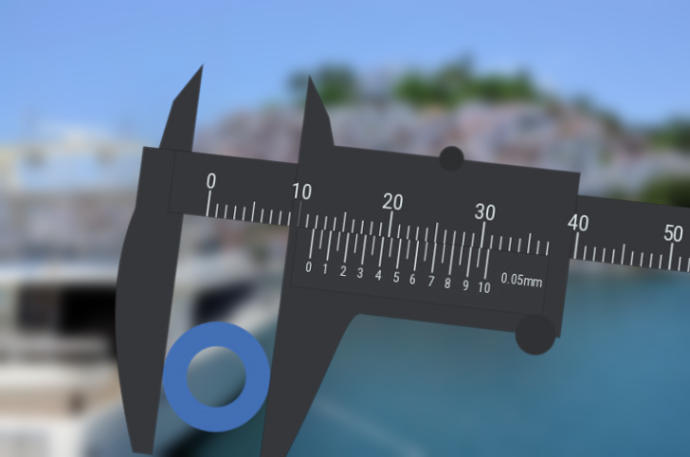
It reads 11.8 mm
